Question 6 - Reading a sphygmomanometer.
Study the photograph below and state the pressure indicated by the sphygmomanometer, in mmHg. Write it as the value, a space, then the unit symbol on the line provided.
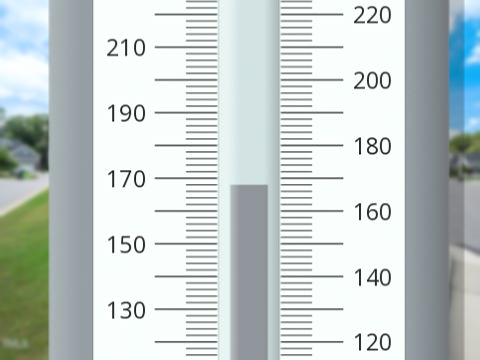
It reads 168 mmHg
